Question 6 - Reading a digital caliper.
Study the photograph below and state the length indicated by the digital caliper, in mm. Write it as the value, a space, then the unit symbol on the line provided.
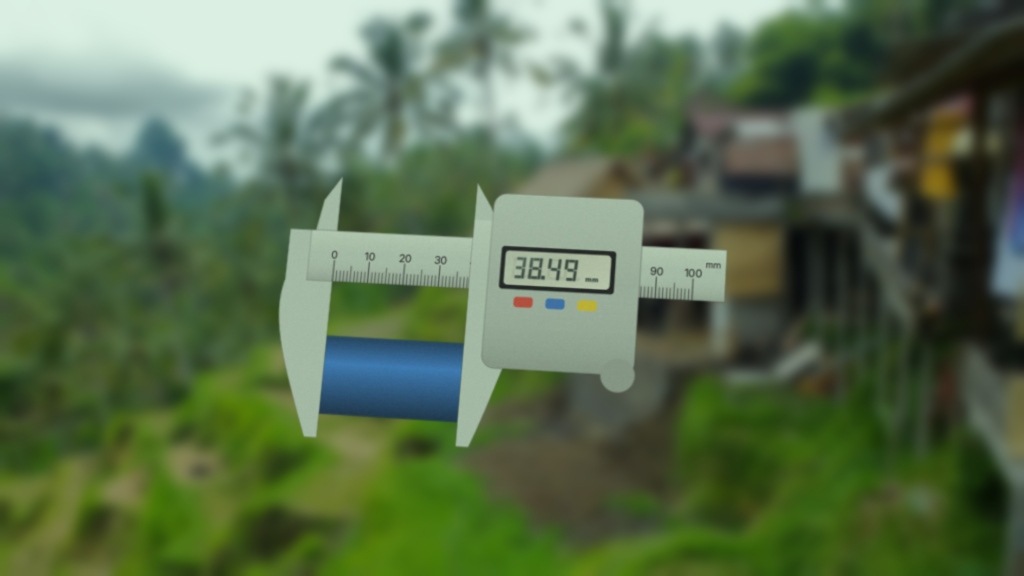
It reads 38.49 mm
